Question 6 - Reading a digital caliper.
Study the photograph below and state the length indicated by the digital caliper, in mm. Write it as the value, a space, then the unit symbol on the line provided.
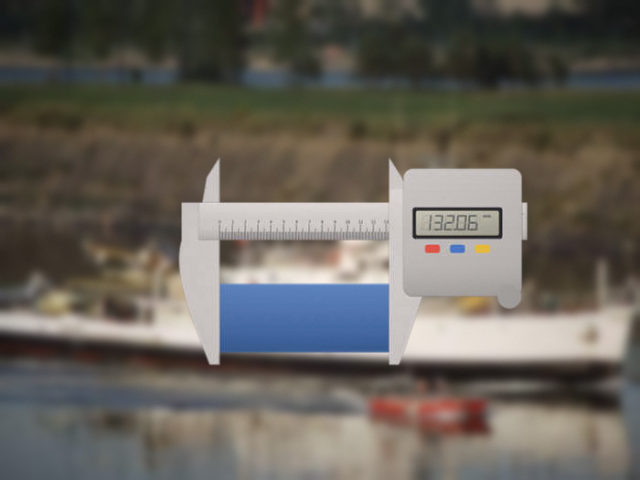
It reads 132.06 mm
